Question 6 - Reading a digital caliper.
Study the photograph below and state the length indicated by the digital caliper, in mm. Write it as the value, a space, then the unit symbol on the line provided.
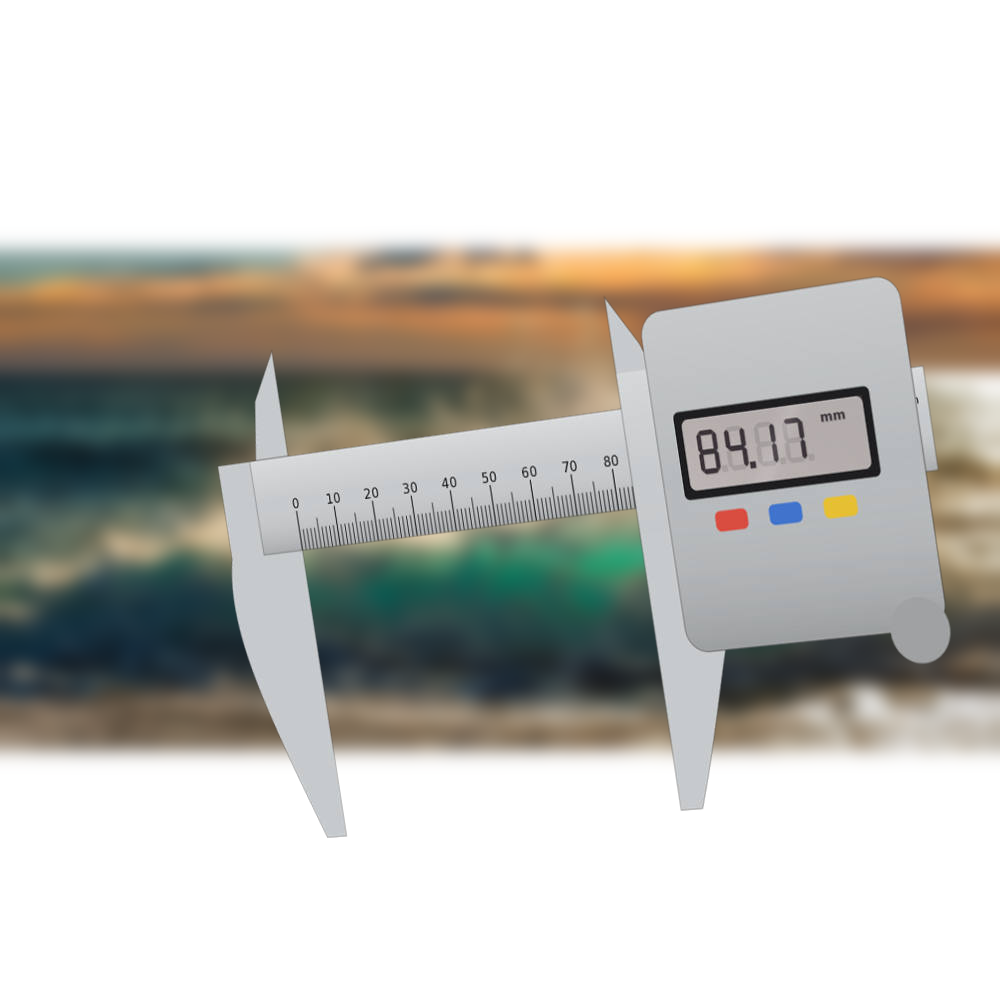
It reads 84.17 mm
